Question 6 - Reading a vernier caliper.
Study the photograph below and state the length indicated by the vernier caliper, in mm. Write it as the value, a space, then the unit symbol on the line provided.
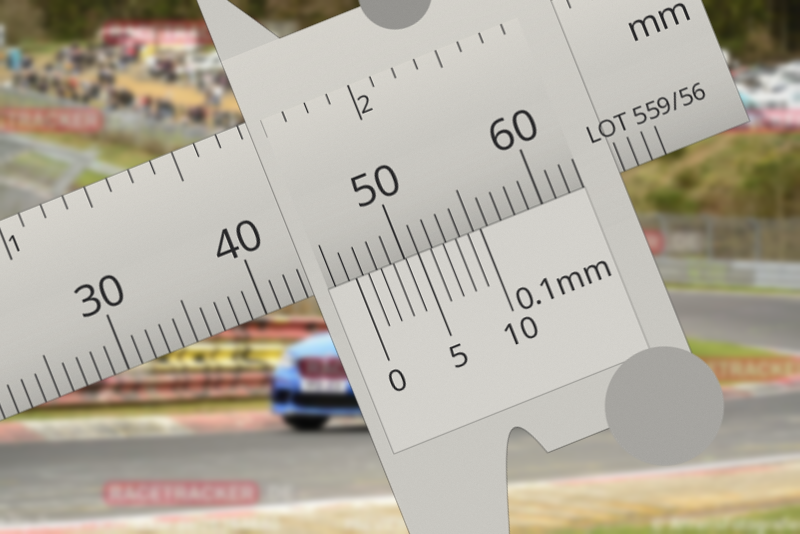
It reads 46.5 mm
